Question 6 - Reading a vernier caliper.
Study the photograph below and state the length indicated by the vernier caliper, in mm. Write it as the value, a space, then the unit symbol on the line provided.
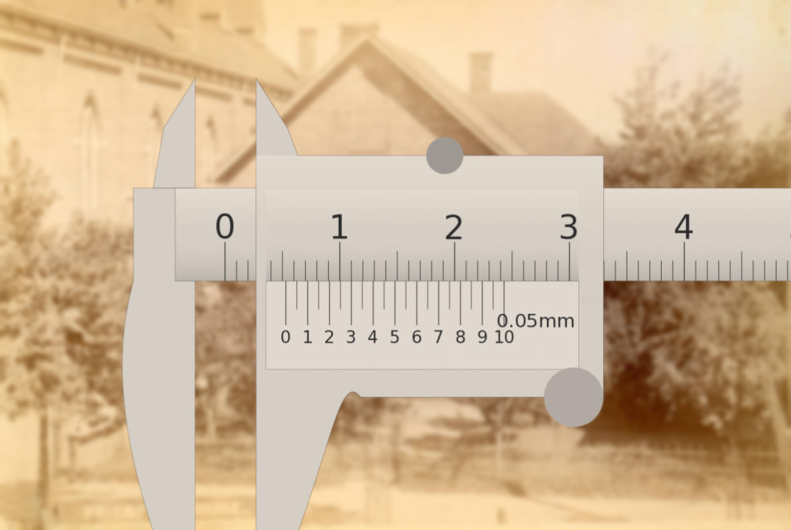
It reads 5.3 mm
